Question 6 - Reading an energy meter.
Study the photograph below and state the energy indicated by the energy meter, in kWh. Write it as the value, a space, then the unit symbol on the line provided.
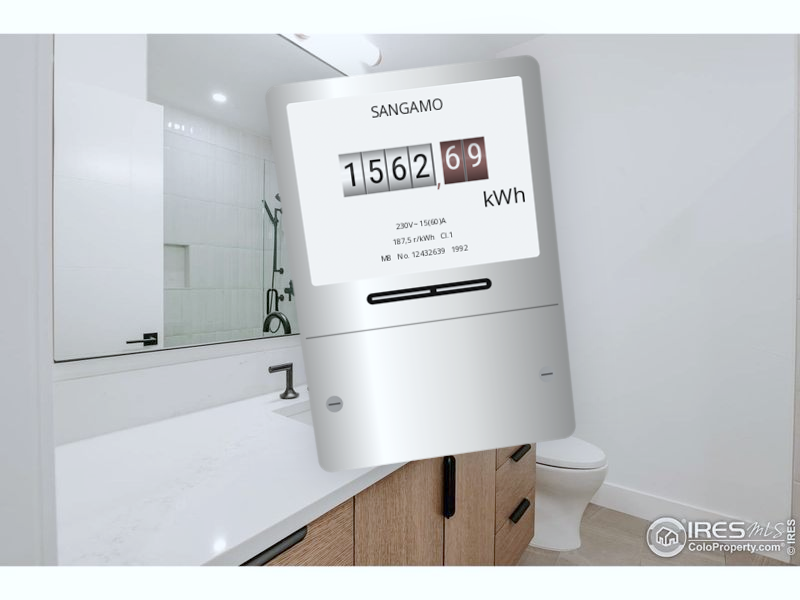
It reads 1562.69 kWh
